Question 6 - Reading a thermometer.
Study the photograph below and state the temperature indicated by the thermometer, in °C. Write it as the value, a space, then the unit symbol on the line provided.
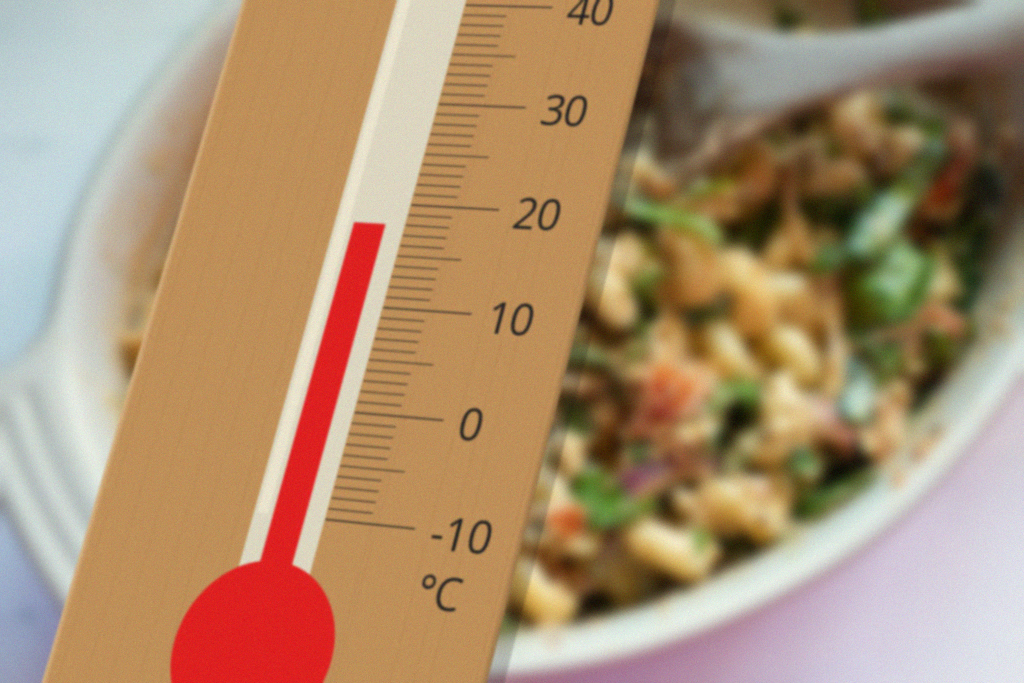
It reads 18 °C
